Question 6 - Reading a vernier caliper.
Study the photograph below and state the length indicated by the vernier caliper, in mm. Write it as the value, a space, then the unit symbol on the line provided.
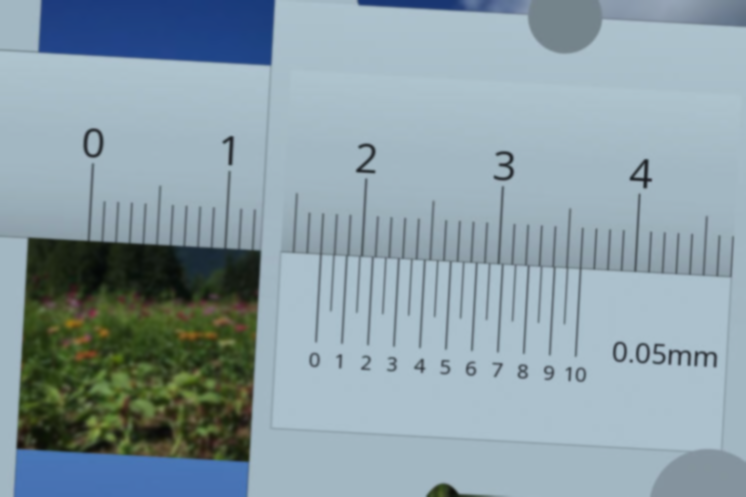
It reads 17.0 mm
